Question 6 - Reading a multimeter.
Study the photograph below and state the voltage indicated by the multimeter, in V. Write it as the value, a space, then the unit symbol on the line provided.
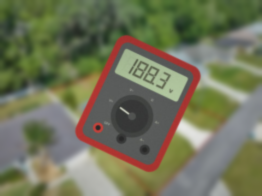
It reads 188.3 V
